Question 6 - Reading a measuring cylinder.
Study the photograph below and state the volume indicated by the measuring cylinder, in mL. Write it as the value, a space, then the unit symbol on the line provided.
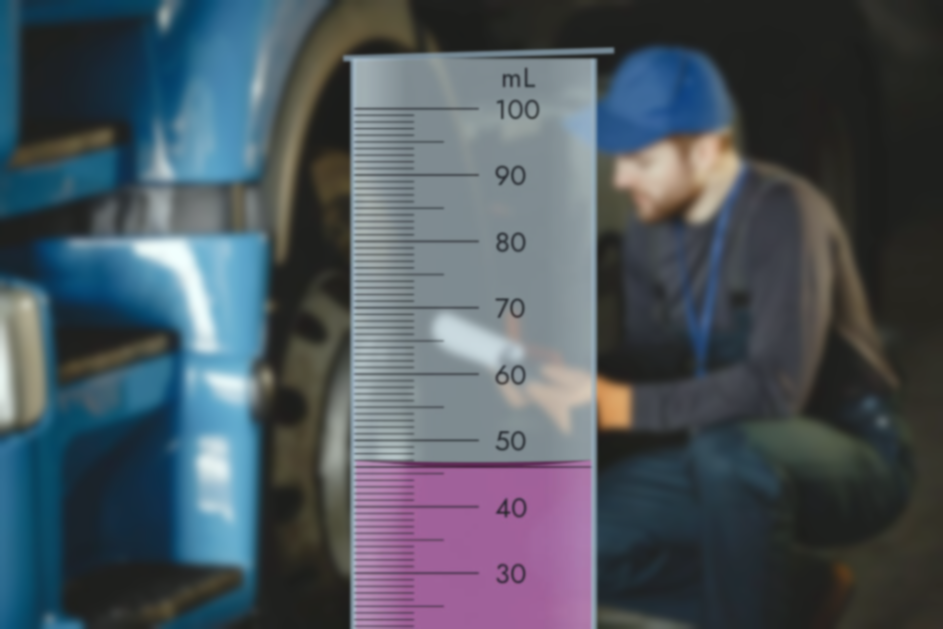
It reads 46 mL
